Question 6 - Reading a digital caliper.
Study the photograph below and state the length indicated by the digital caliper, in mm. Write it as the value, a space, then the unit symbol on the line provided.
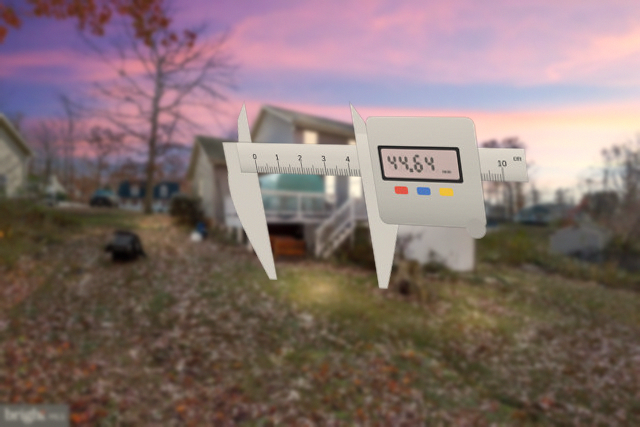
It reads 44.64 mm
